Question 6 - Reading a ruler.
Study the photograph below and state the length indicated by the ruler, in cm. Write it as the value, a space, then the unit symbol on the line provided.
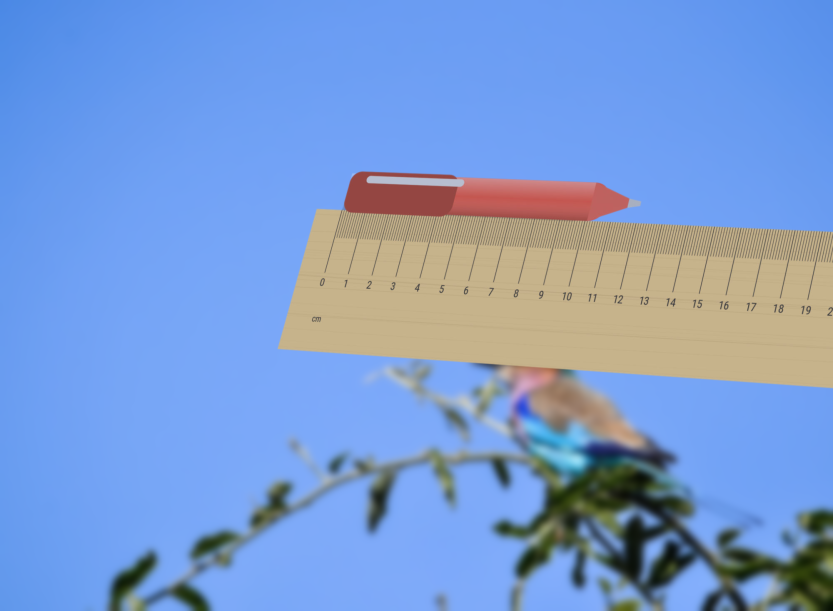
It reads 12 cm
